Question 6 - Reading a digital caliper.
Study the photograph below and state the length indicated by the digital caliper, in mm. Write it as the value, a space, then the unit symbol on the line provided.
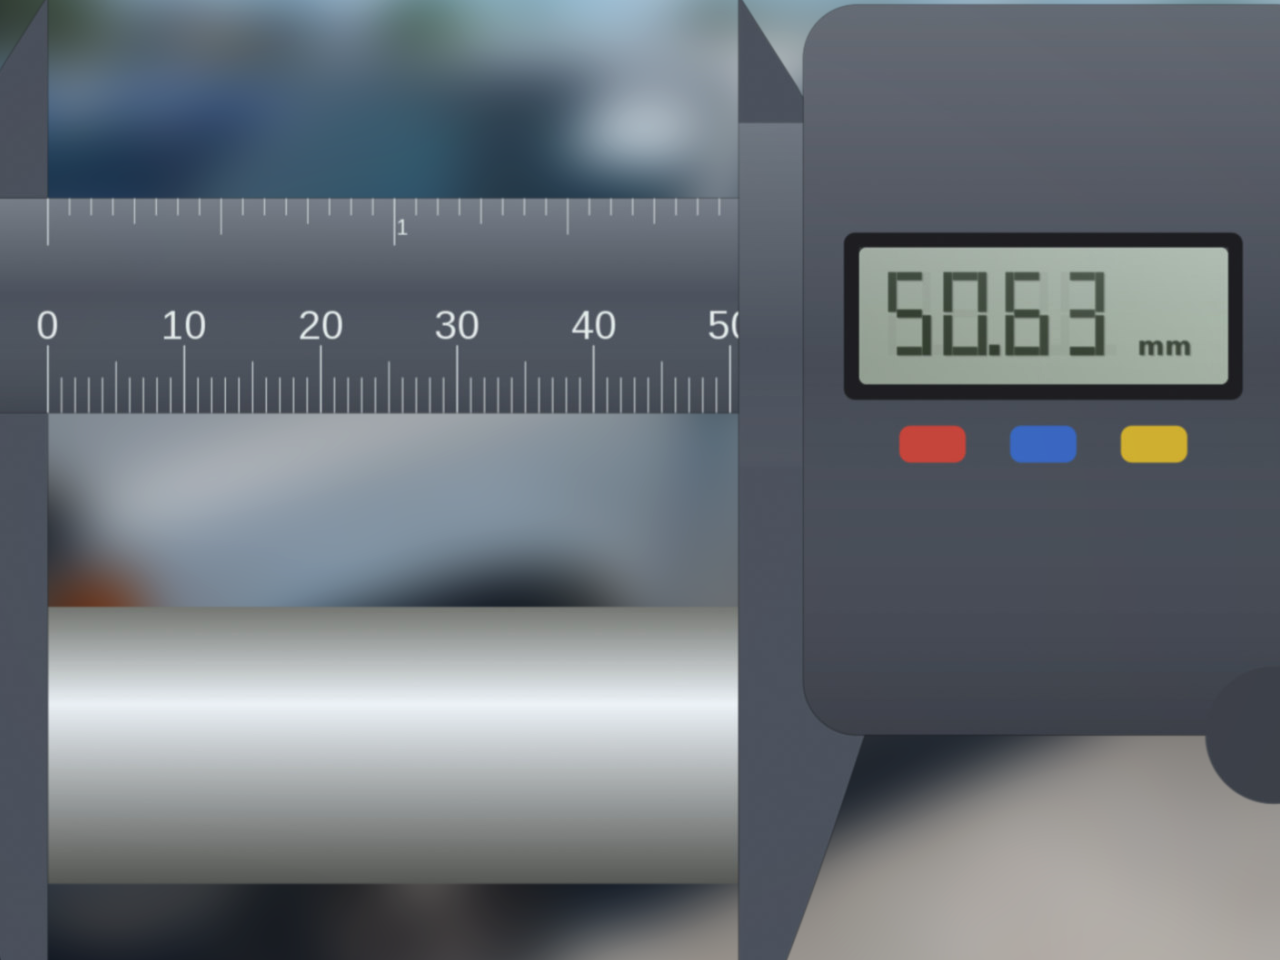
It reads 50.63 mm
